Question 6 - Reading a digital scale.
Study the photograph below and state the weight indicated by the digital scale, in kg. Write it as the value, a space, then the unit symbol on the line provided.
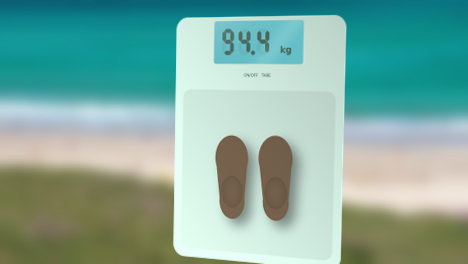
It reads 94.4 kg
